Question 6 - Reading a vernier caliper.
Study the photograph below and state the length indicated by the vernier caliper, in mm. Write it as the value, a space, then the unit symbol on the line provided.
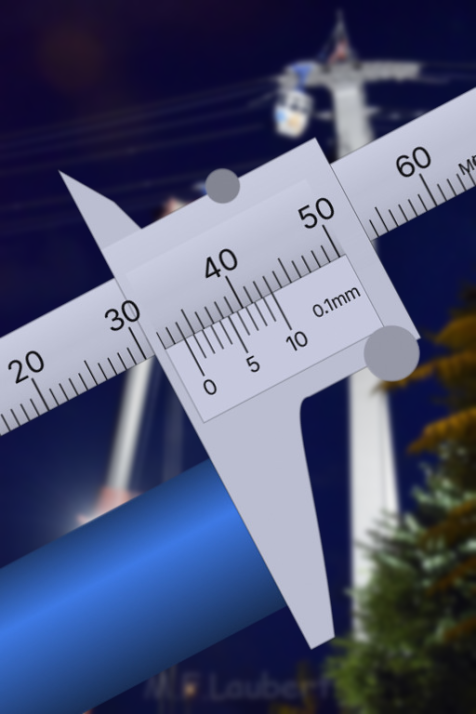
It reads 34.0 mm
